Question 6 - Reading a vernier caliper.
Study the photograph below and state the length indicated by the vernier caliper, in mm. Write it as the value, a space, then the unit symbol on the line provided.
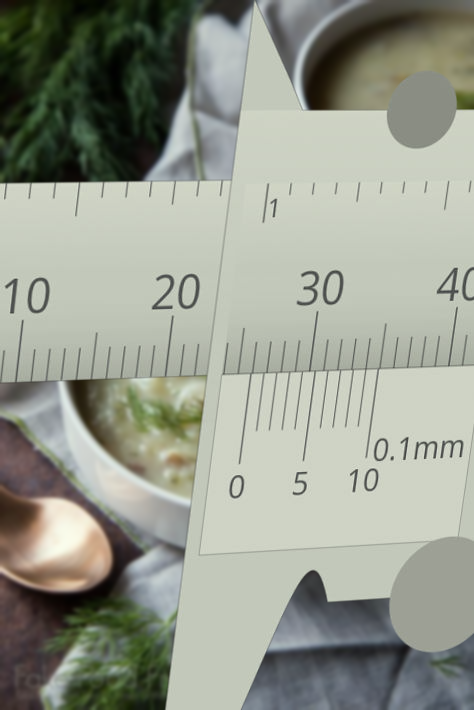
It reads 25.9 mm
